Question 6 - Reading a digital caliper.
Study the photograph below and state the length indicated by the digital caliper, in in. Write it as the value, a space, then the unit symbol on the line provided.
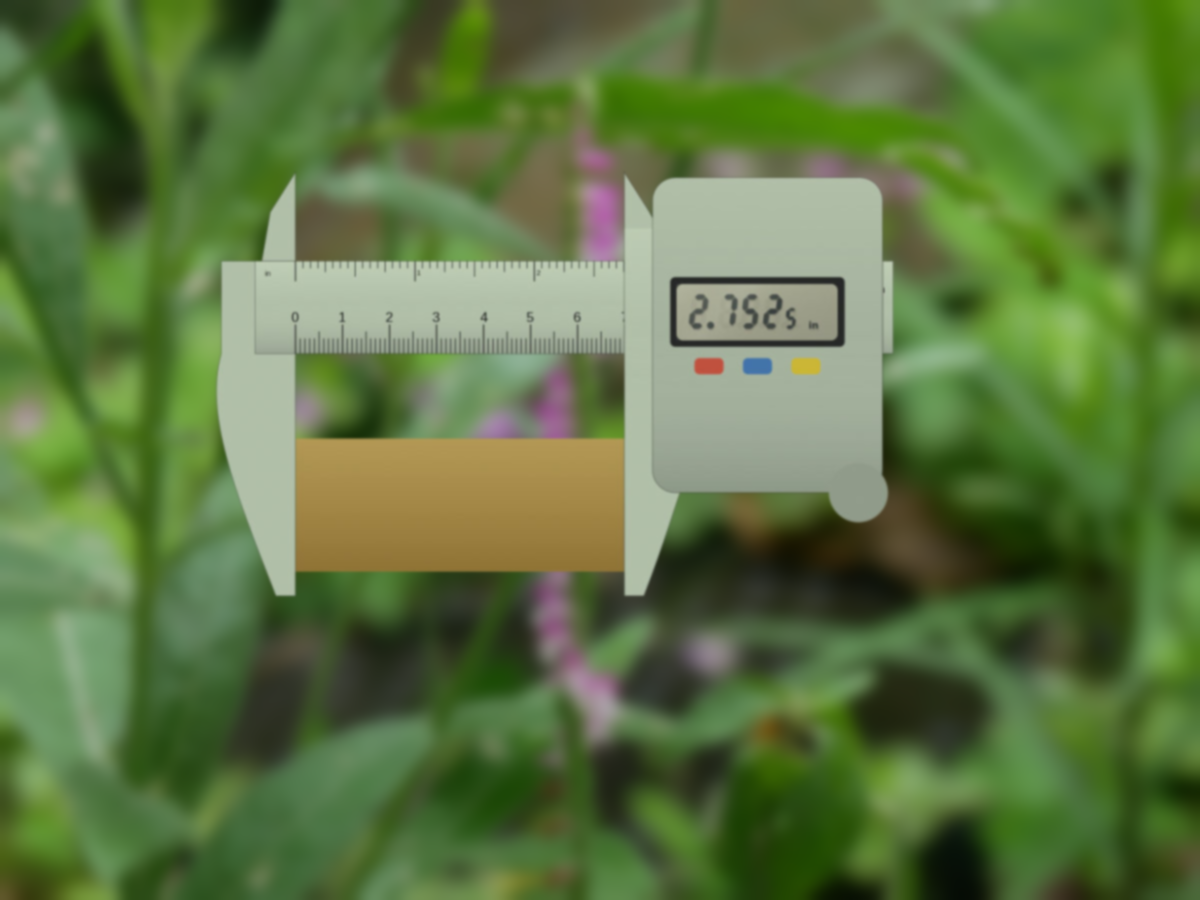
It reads 2.7525 in
